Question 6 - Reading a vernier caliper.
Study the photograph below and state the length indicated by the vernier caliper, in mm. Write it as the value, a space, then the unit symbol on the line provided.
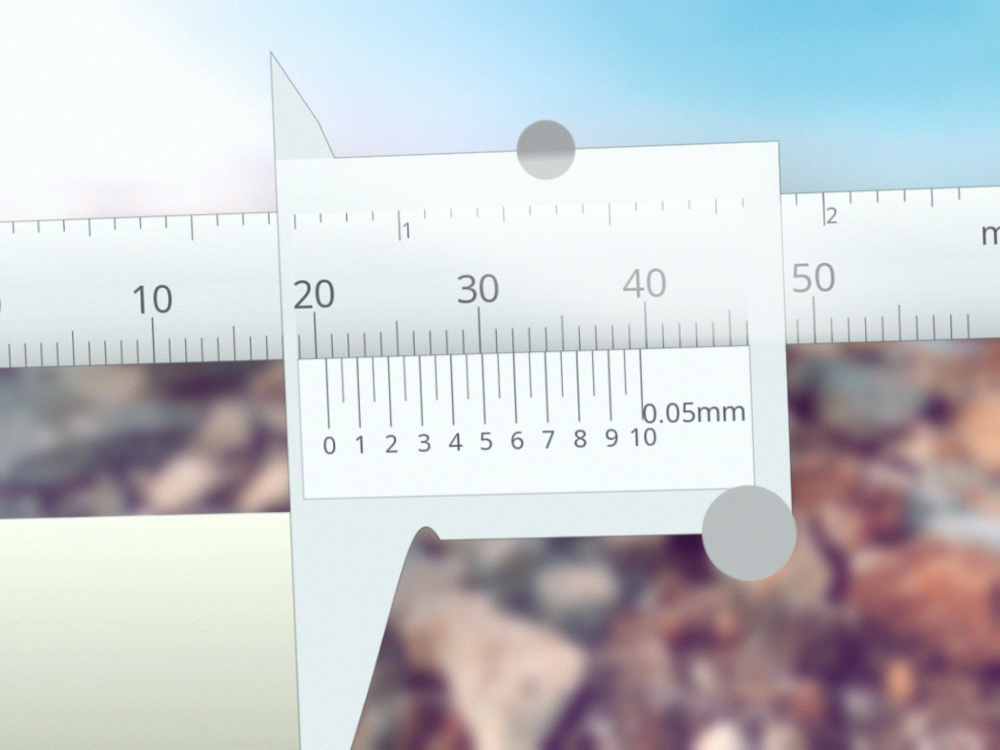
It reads 20.6 mm
